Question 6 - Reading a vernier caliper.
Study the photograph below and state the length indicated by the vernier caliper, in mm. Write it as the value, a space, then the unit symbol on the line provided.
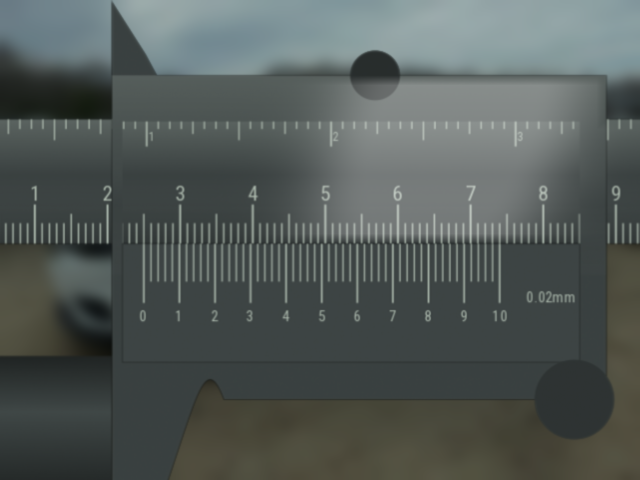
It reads 25.0 mm
